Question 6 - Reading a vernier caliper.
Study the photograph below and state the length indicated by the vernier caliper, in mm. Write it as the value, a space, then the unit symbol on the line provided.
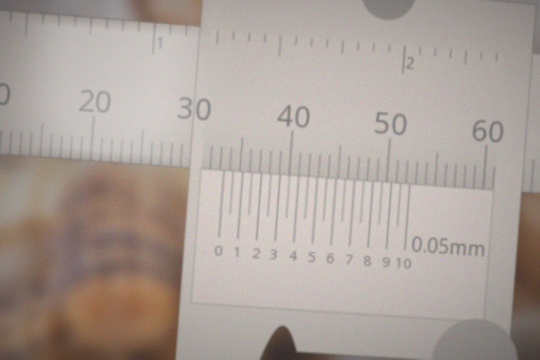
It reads 33.4 mm
